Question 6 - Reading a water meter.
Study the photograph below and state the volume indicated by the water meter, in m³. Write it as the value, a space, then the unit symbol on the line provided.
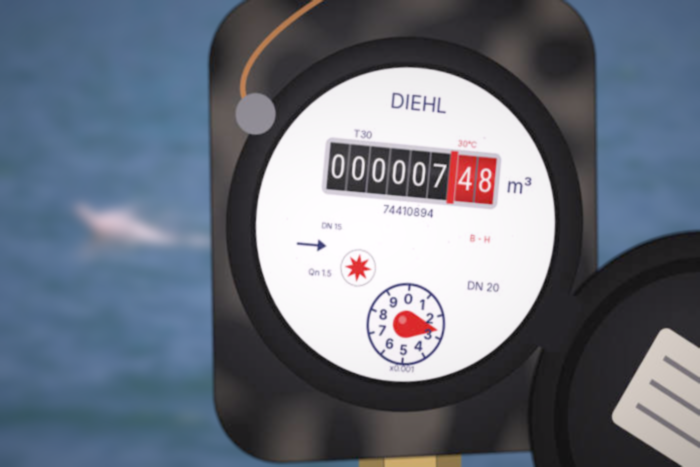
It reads 7.482 m³
